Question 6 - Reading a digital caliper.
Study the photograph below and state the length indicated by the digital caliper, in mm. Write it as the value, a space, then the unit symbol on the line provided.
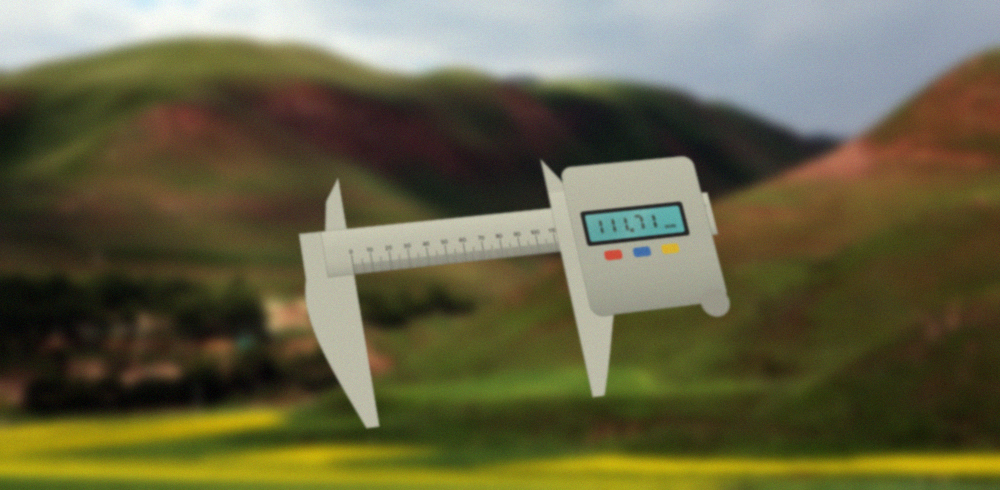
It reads 111.71 mm
